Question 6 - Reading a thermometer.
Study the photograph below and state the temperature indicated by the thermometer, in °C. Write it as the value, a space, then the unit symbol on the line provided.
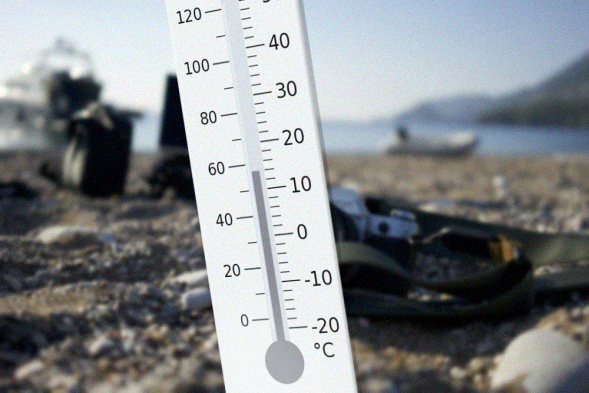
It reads 14 °C
